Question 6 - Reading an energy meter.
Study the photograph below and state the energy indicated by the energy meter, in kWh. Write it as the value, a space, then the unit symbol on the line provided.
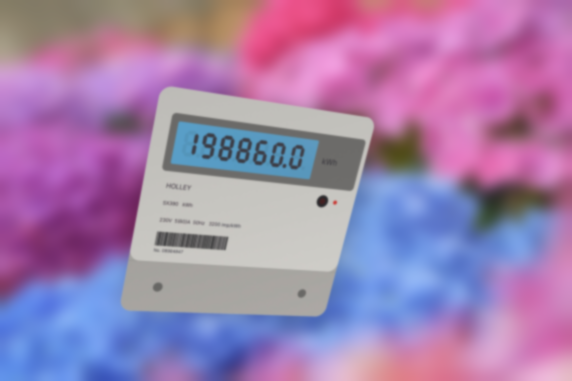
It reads 198860.0 kWh
